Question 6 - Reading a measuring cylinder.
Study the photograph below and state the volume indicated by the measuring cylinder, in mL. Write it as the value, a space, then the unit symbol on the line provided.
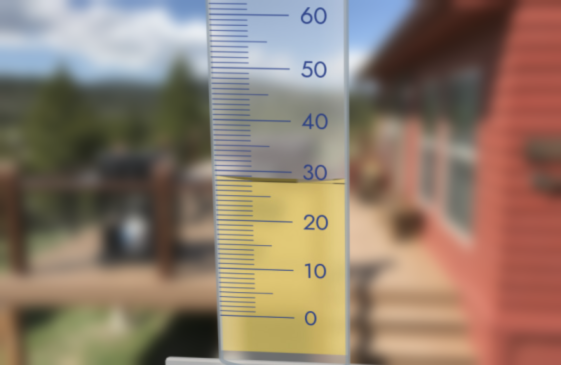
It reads 28 mL
